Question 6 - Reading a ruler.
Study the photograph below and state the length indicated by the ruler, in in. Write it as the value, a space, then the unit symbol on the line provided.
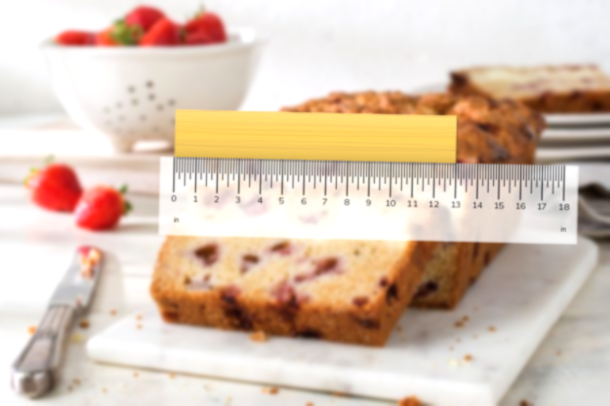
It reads 13 in
